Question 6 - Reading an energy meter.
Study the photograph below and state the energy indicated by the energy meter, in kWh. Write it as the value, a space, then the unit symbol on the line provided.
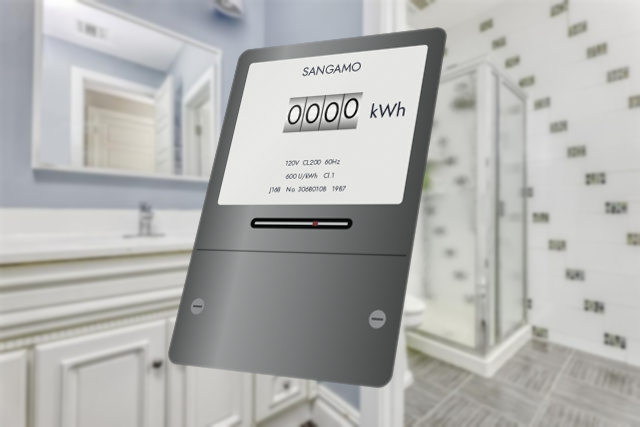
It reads 0 kWh
